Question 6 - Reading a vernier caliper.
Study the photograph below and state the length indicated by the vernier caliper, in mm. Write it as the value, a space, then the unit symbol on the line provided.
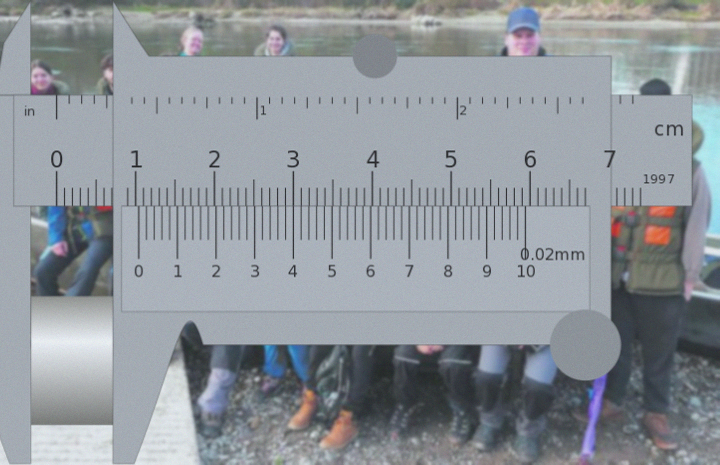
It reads 10.4 mm
